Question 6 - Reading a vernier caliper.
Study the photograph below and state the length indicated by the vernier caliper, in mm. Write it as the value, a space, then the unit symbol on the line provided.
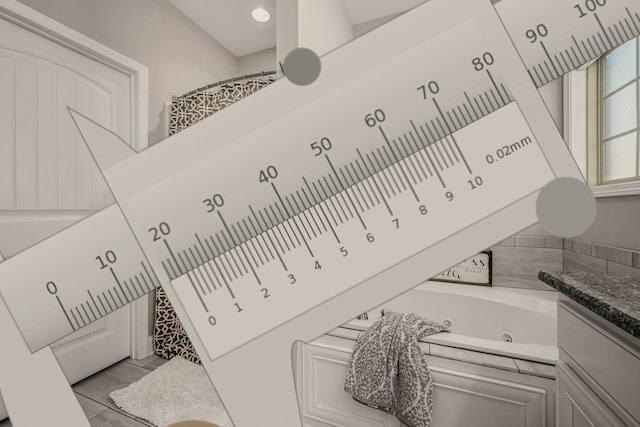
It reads 20.8 mm
